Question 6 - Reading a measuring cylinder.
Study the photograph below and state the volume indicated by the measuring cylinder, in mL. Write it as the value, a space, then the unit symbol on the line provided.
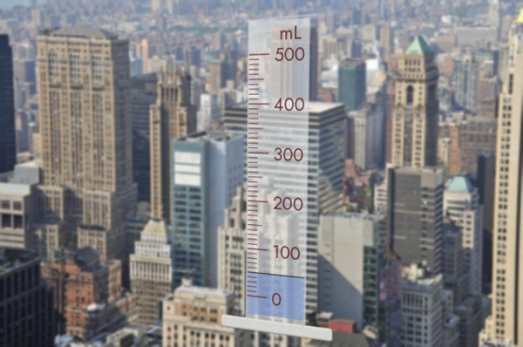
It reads 50 mL
